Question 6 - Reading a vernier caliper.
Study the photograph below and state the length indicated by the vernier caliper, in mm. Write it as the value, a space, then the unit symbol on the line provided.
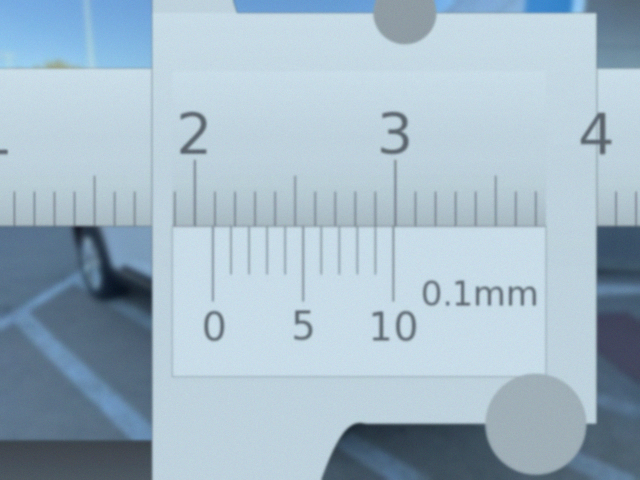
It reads 20.9 mm
